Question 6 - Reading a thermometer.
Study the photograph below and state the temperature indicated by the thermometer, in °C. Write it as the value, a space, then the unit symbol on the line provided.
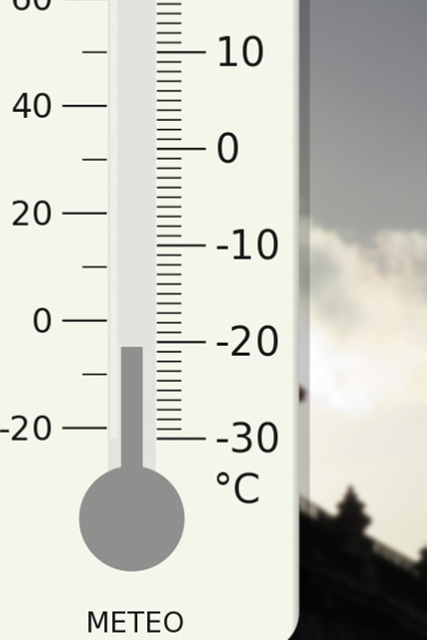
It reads -20.5 °C
